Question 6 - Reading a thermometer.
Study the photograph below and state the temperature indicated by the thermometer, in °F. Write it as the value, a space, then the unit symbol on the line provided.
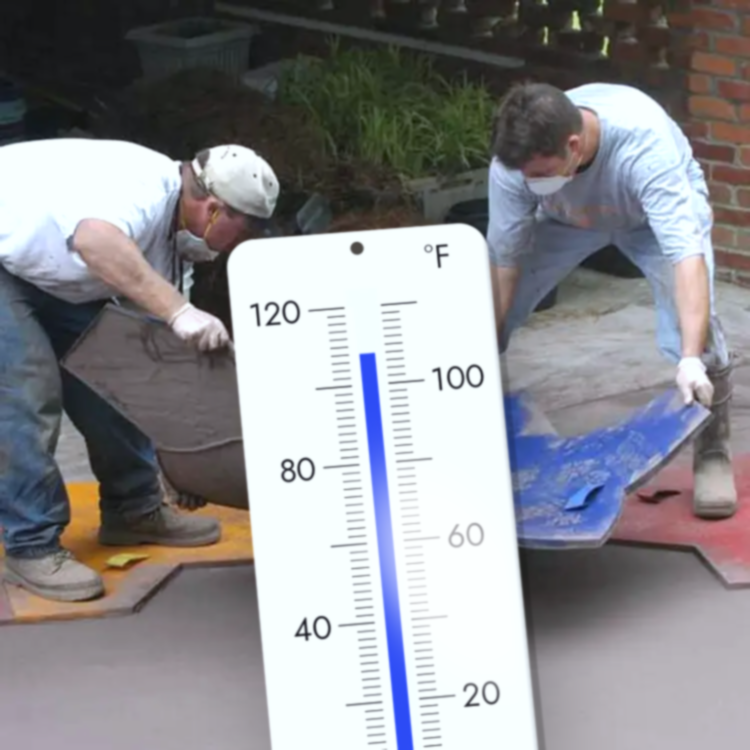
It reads 108 °F
